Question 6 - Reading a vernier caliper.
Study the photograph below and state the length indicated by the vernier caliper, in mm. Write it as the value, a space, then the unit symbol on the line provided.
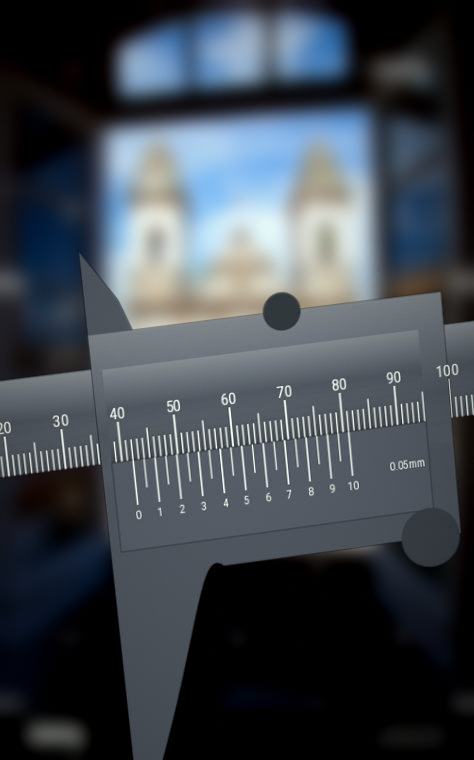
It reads 42.0 mm
